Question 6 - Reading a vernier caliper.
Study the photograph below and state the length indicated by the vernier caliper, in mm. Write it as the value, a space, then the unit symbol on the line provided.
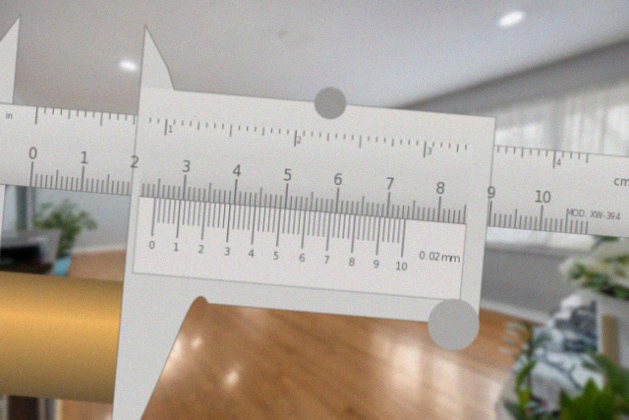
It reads 24.5 mm
